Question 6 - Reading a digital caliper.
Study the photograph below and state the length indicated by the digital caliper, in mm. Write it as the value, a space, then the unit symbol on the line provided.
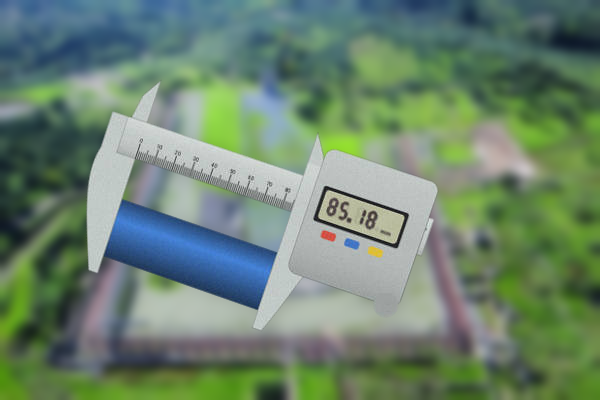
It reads 85.18 mm
